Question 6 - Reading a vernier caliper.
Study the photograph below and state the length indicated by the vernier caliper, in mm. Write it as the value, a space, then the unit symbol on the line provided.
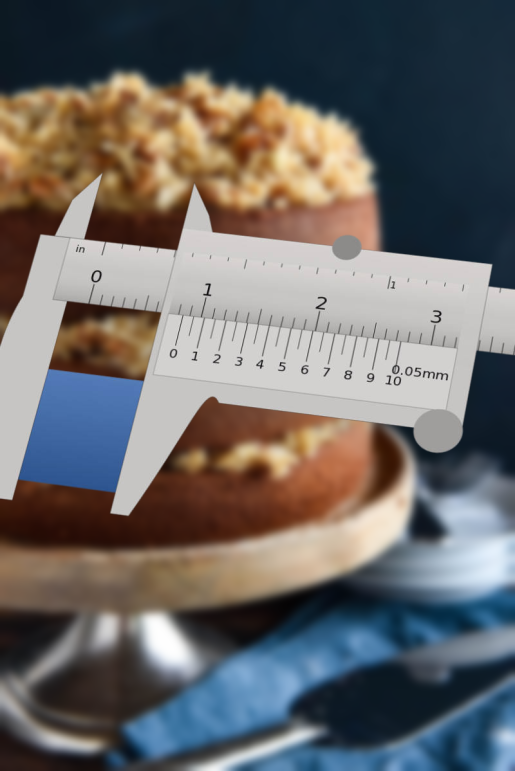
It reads 8.4 mm
